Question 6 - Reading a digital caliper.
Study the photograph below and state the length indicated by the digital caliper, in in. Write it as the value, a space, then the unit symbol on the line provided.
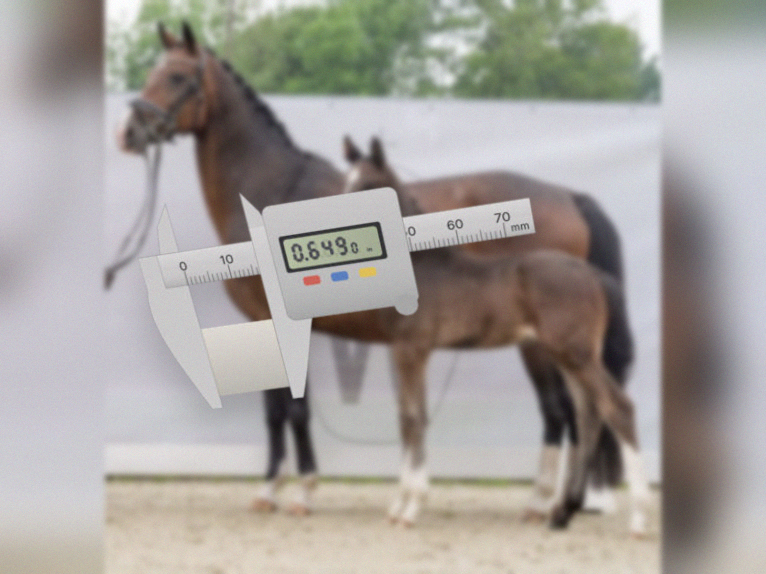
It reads 0.6490 in
